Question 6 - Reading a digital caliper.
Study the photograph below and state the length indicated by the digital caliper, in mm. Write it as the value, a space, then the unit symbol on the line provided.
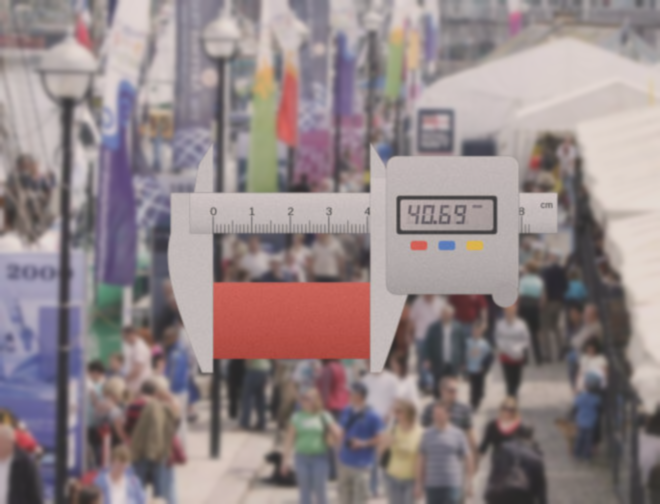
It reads 40.69 mm
